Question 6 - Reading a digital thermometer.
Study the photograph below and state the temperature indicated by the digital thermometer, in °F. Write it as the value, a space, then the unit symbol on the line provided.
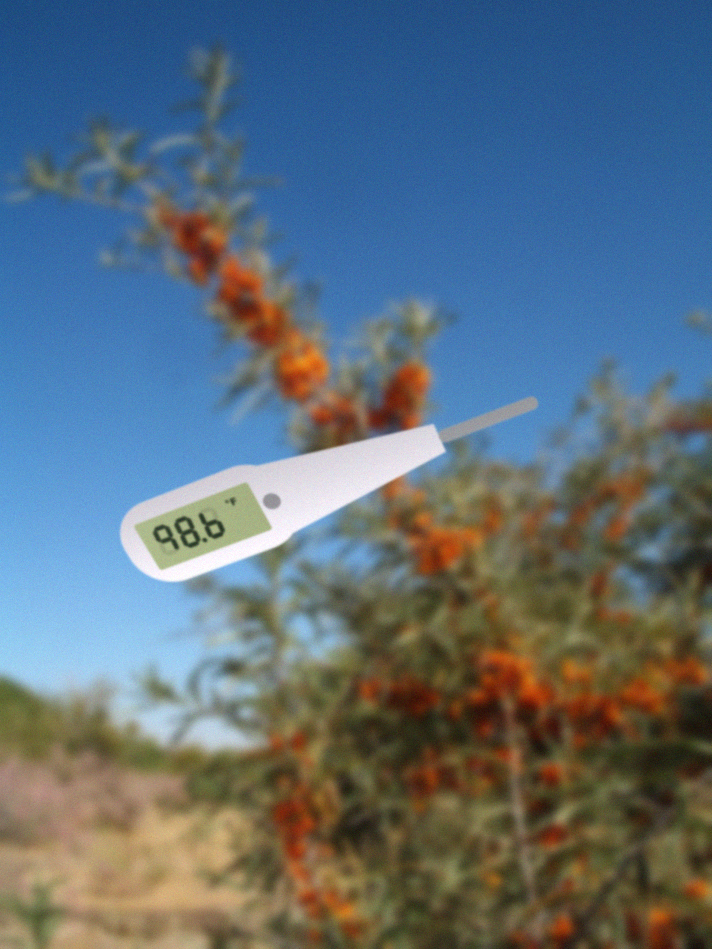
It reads 98.6 °F
